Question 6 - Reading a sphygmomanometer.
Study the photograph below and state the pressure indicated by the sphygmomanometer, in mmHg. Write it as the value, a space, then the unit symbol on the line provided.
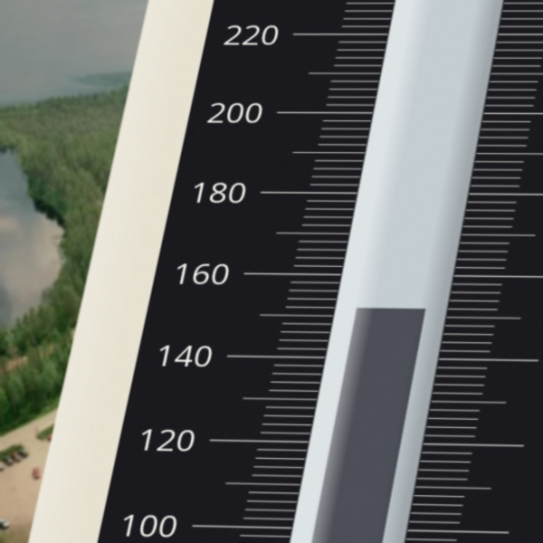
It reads 152 mmHg
